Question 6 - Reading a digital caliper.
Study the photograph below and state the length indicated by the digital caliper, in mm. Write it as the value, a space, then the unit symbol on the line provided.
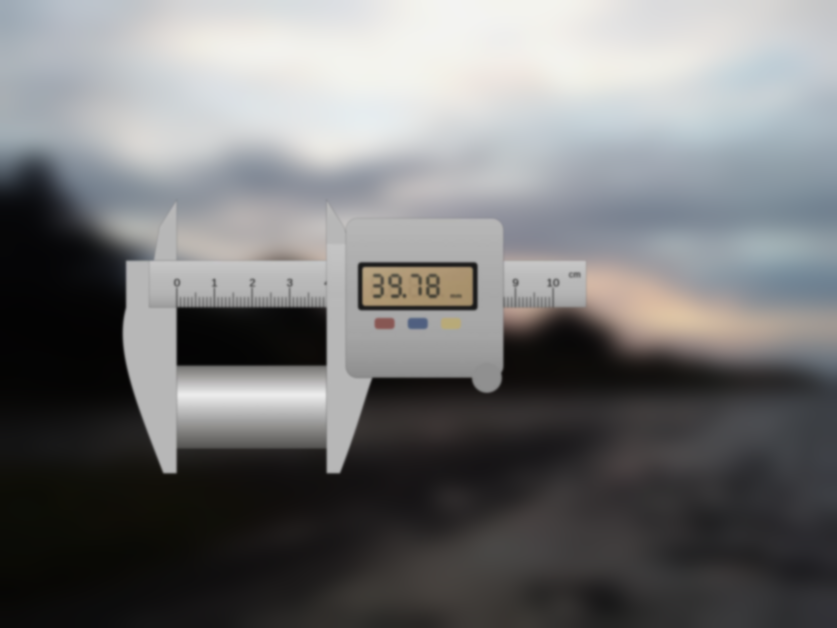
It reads 39.78 mm
